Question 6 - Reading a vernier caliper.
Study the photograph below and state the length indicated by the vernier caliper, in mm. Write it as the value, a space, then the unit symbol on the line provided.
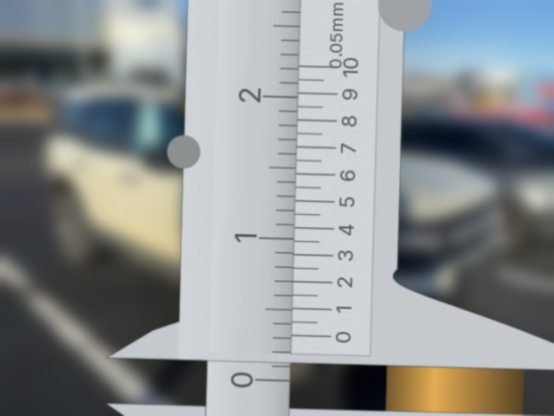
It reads 3.2 mm
